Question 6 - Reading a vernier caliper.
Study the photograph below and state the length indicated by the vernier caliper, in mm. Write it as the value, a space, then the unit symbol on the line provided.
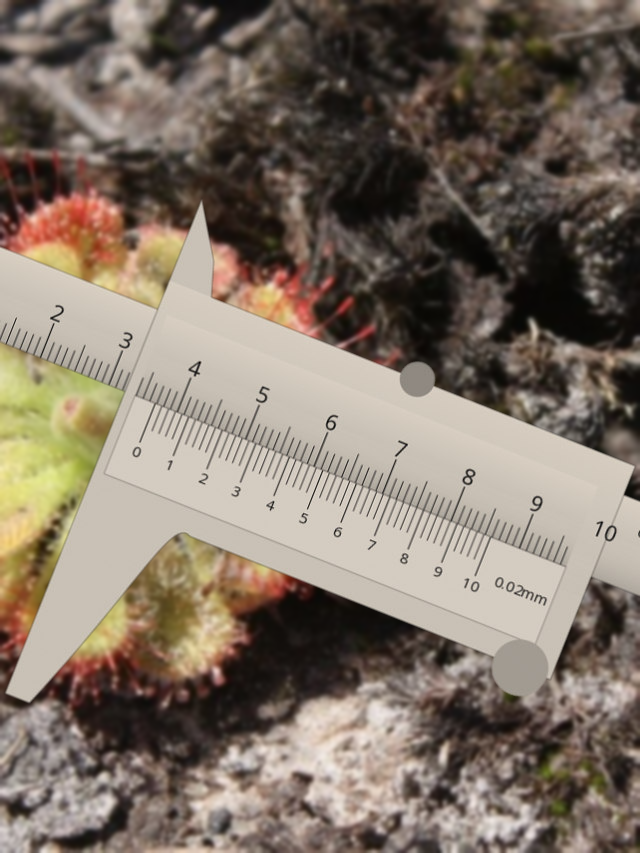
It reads 36.8 mm
